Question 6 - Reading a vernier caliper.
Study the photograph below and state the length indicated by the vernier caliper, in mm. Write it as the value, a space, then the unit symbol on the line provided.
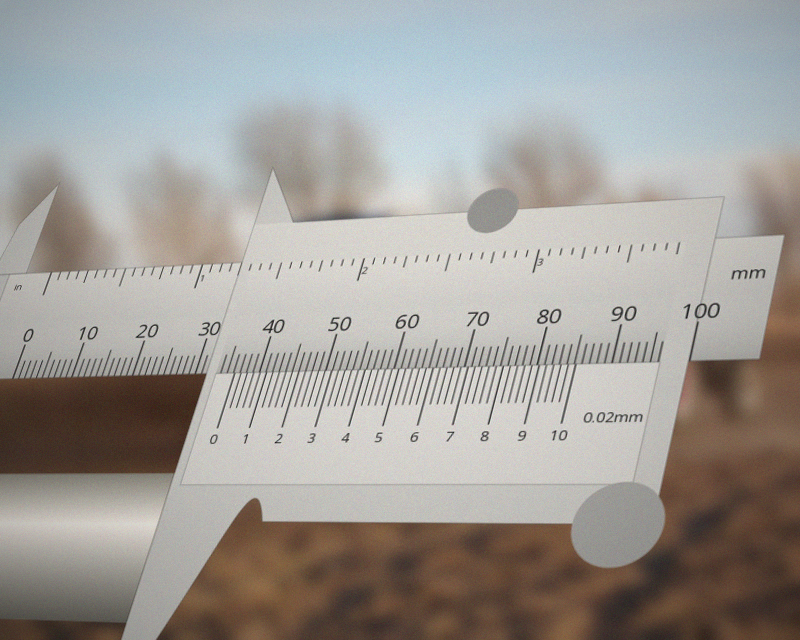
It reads 36.2 mm
